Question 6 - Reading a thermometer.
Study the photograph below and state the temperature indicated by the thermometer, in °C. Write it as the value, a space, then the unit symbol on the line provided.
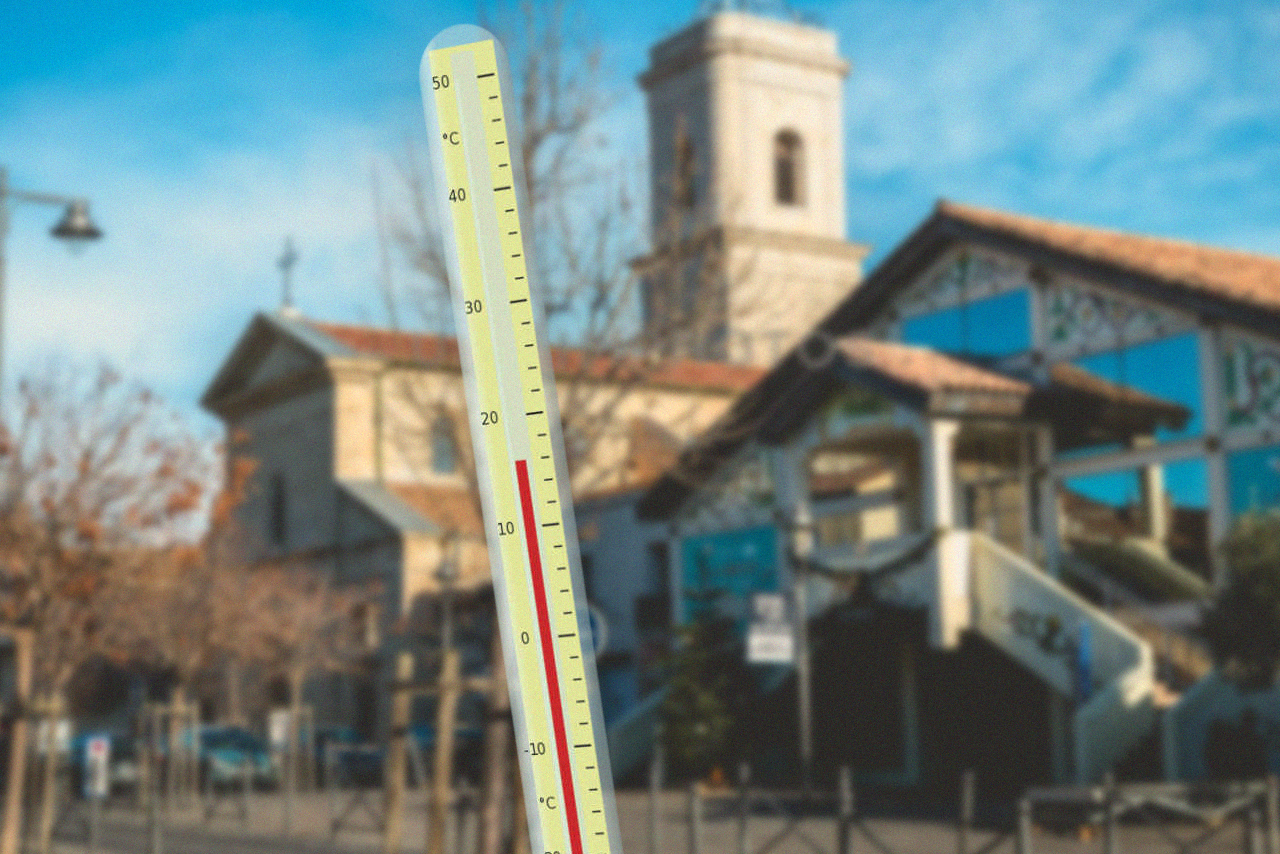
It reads 16 °C
